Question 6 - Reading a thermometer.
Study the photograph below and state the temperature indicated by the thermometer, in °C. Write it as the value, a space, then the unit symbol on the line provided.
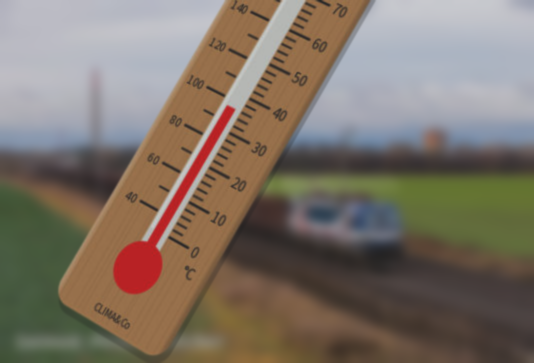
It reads 36 °C
